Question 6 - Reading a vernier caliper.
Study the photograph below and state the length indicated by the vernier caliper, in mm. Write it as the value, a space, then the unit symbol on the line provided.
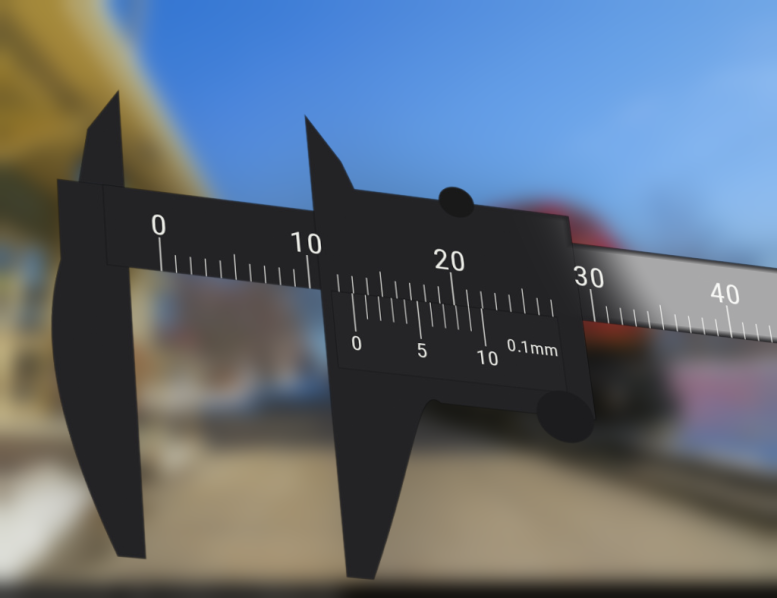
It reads 12.9 mm
